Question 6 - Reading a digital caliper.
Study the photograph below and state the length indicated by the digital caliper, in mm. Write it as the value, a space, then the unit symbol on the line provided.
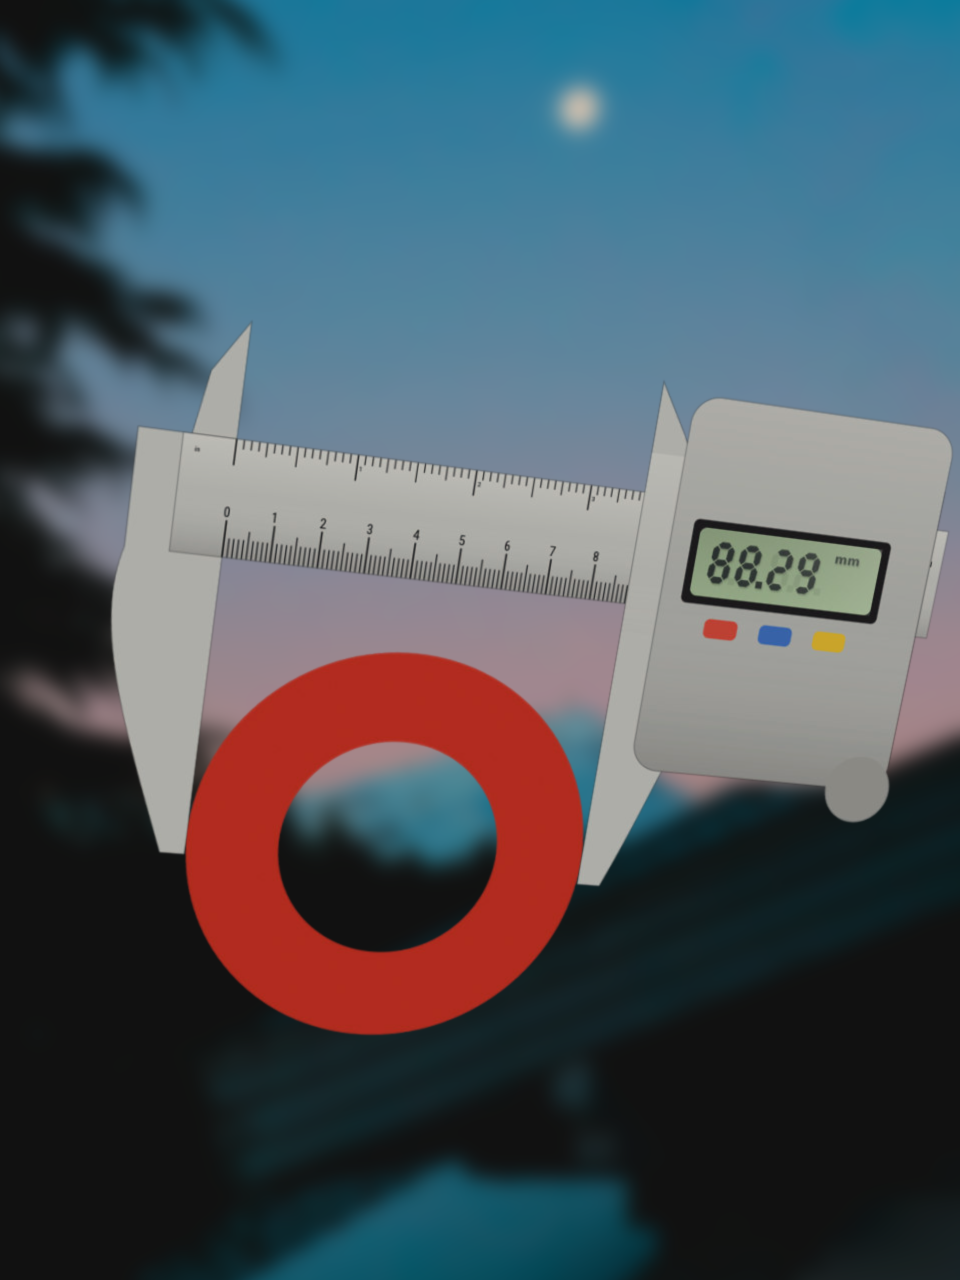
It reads 88.29 mm
